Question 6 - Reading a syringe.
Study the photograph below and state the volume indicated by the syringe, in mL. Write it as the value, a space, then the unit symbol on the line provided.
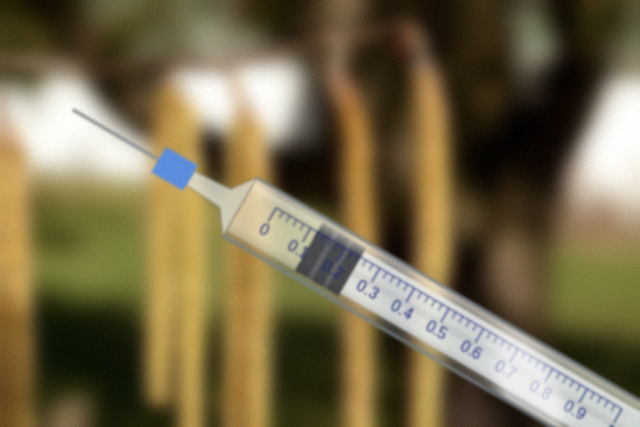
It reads 0.12 mL
